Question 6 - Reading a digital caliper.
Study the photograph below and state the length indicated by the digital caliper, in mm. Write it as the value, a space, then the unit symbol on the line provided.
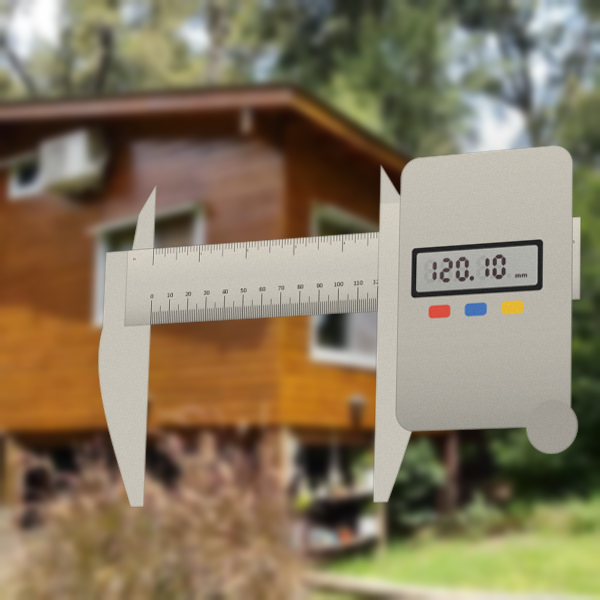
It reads 120.10 mm
